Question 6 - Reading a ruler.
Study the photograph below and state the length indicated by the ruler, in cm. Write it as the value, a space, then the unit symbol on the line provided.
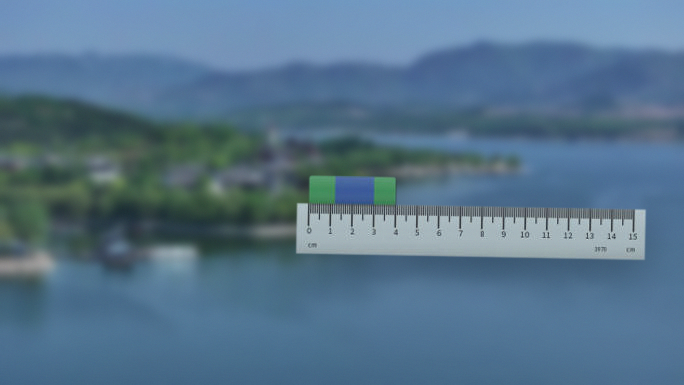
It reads 4 cm
